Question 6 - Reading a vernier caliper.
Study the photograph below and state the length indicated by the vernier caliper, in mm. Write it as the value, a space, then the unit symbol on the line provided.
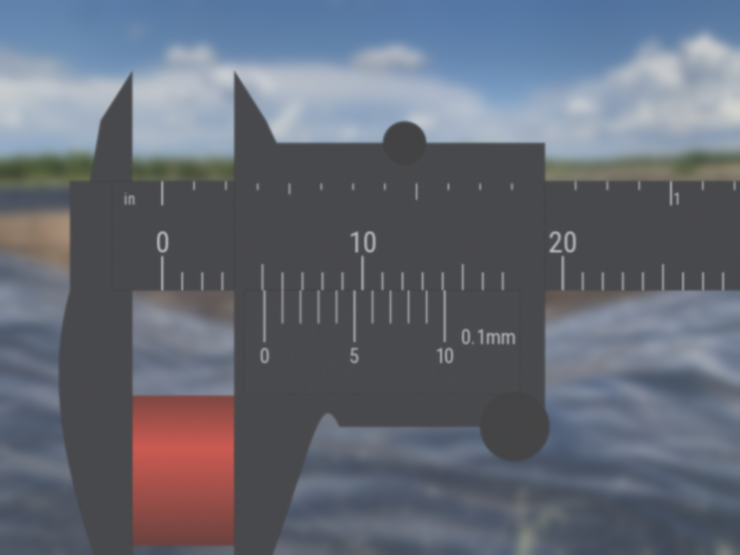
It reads 5.1 mm
